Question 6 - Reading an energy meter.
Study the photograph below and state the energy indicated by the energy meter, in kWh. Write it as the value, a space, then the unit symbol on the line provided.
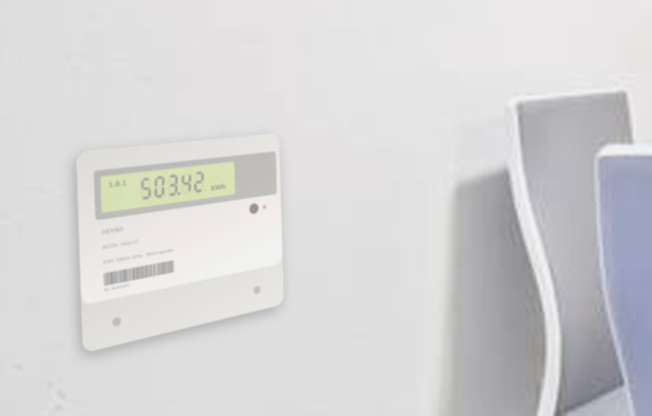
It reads 503.42 kWh
